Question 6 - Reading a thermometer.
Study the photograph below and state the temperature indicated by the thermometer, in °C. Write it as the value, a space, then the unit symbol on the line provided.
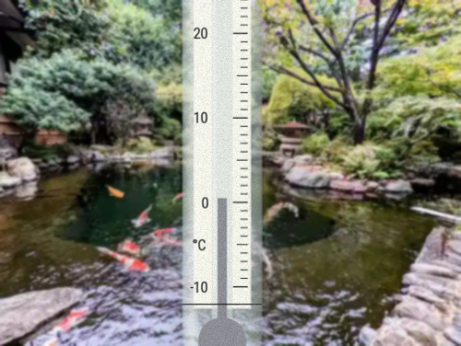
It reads 0.5 °C
